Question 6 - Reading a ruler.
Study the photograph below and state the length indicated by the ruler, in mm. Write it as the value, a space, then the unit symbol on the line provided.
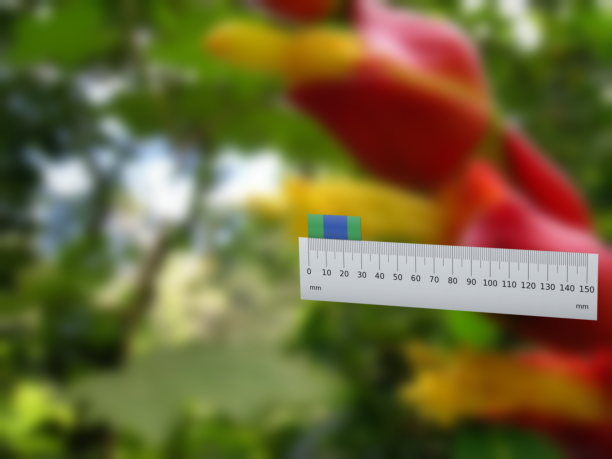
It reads 30 mm
